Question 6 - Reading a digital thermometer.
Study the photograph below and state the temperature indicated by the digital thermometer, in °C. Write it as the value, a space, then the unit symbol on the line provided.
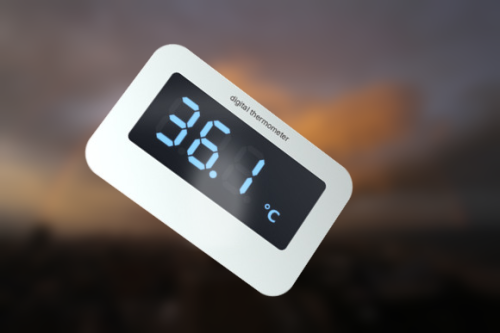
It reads 36.1 °C
